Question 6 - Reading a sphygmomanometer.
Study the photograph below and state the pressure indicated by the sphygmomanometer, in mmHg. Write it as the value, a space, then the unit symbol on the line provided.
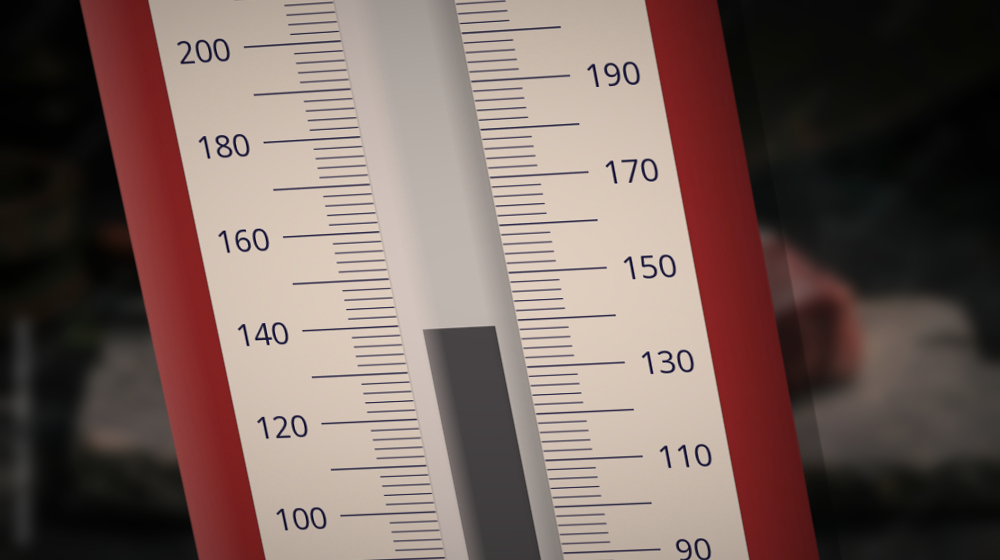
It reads 139 mmHg
